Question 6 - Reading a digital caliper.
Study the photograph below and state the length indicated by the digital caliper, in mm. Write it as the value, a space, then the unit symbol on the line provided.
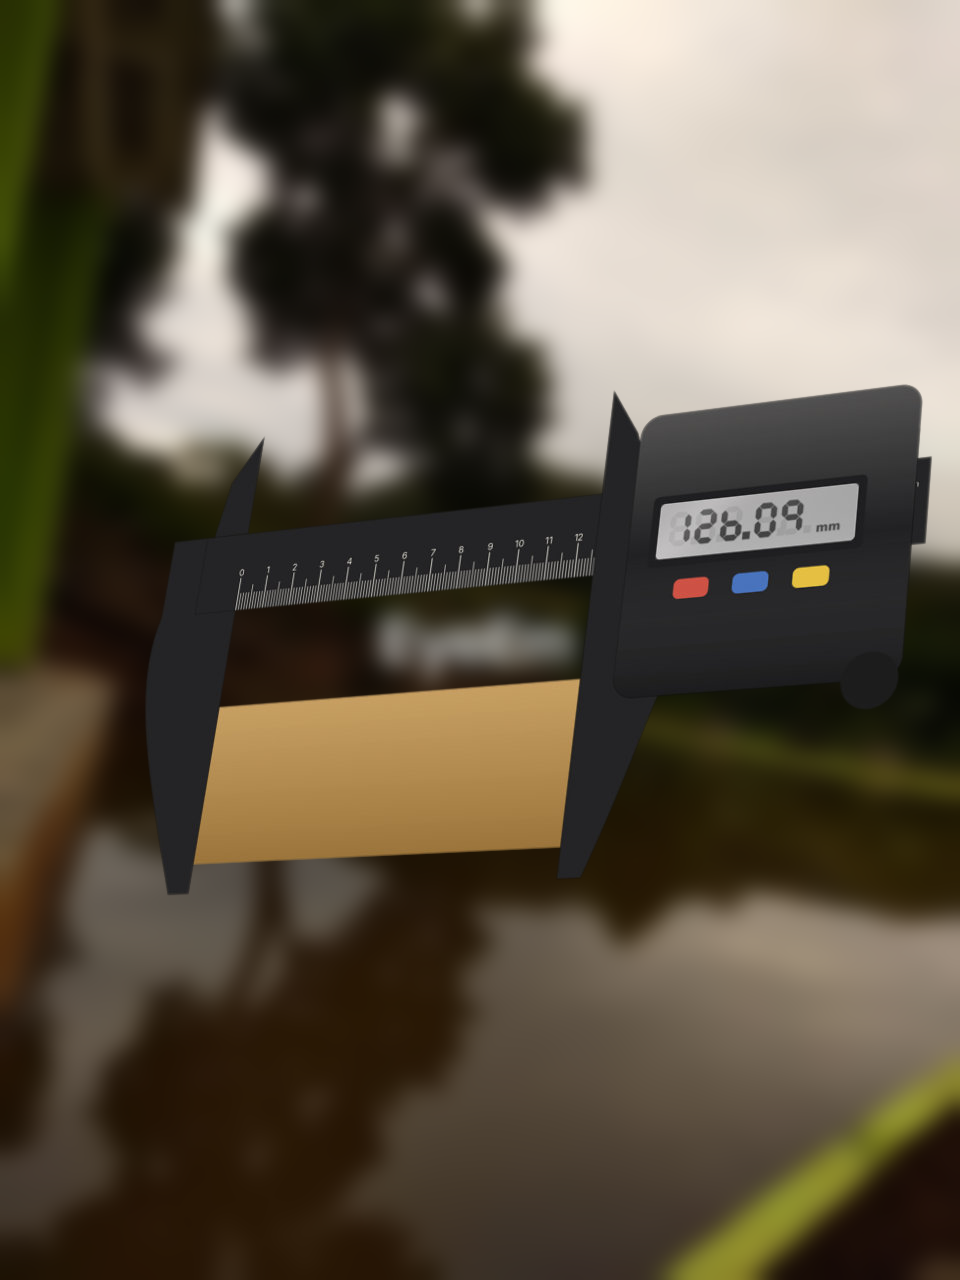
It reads 126.09 mm
